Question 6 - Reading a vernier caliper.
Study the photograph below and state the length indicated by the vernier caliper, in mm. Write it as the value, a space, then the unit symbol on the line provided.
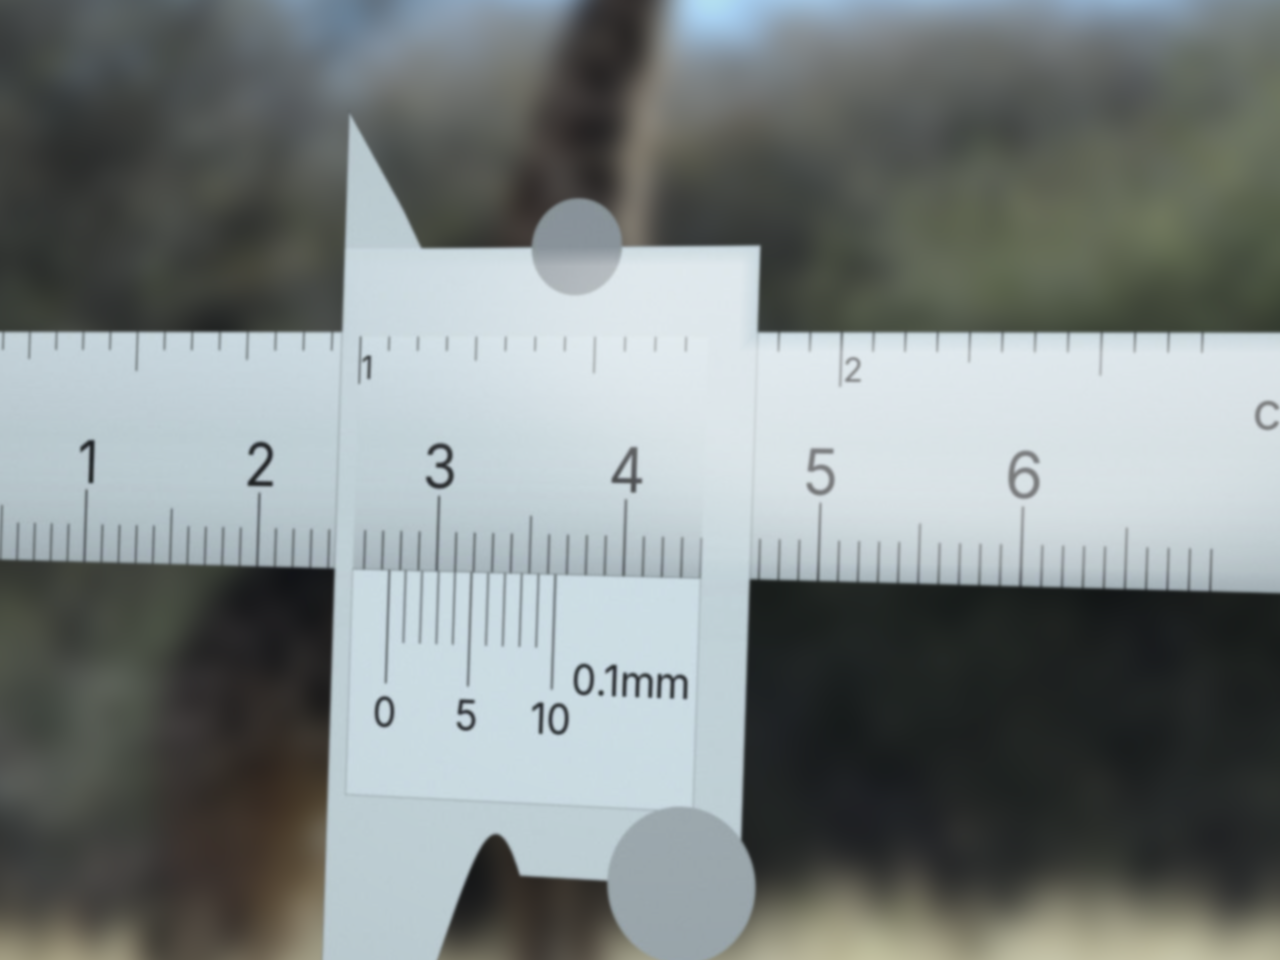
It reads 27.4 mm
